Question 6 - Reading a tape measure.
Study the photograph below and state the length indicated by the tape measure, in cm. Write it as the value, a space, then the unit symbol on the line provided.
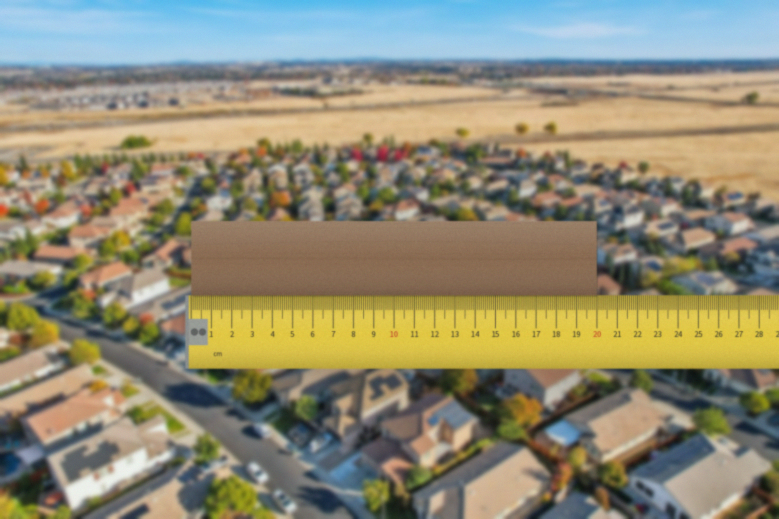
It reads 20 cm
